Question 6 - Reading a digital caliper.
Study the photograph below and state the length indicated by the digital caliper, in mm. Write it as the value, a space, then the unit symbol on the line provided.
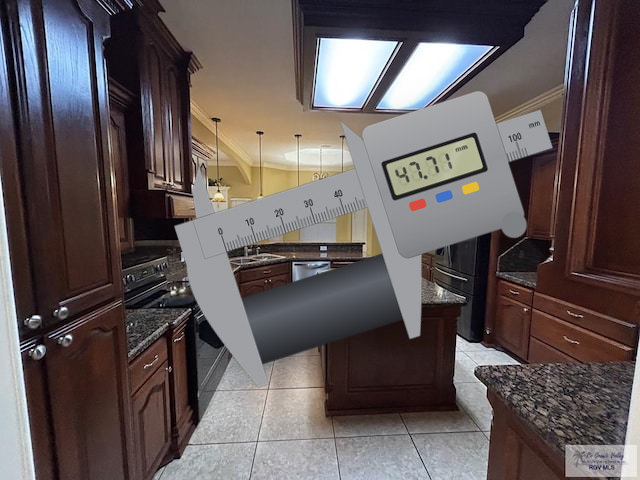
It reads 47.71 mm
